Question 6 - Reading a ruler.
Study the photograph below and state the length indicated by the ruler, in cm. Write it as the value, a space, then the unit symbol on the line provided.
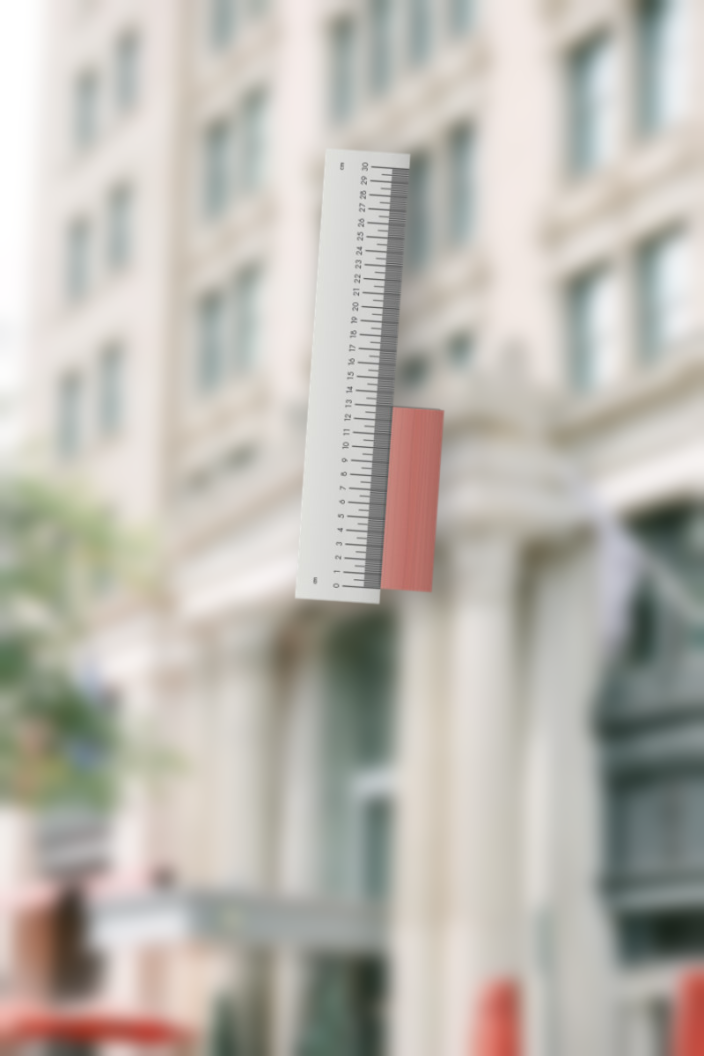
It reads 13 cm
